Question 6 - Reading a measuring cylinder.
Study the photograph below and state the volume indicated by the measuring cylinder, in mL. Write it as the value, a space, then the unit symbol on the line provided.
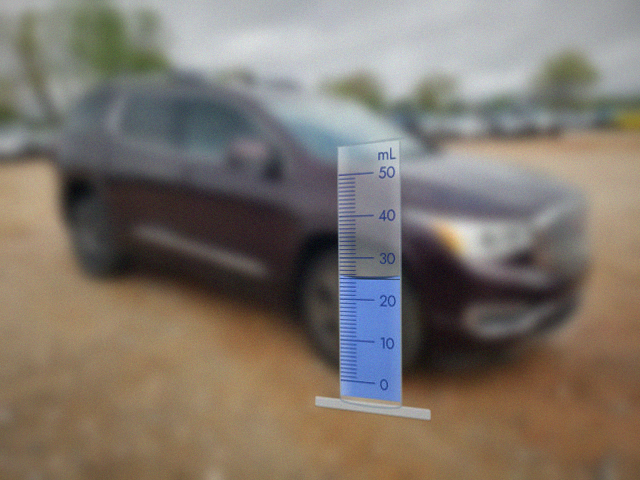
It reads 25 mL
